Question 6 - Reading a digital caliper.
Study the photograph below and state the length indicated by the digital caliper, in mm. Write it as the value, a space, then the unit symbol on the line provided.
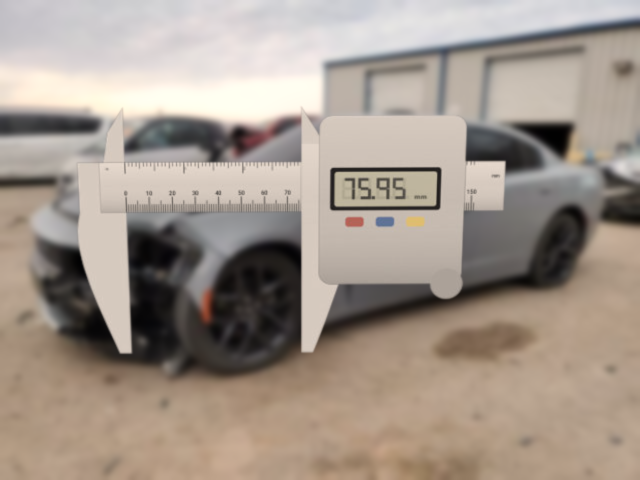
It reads 75.95 mm
